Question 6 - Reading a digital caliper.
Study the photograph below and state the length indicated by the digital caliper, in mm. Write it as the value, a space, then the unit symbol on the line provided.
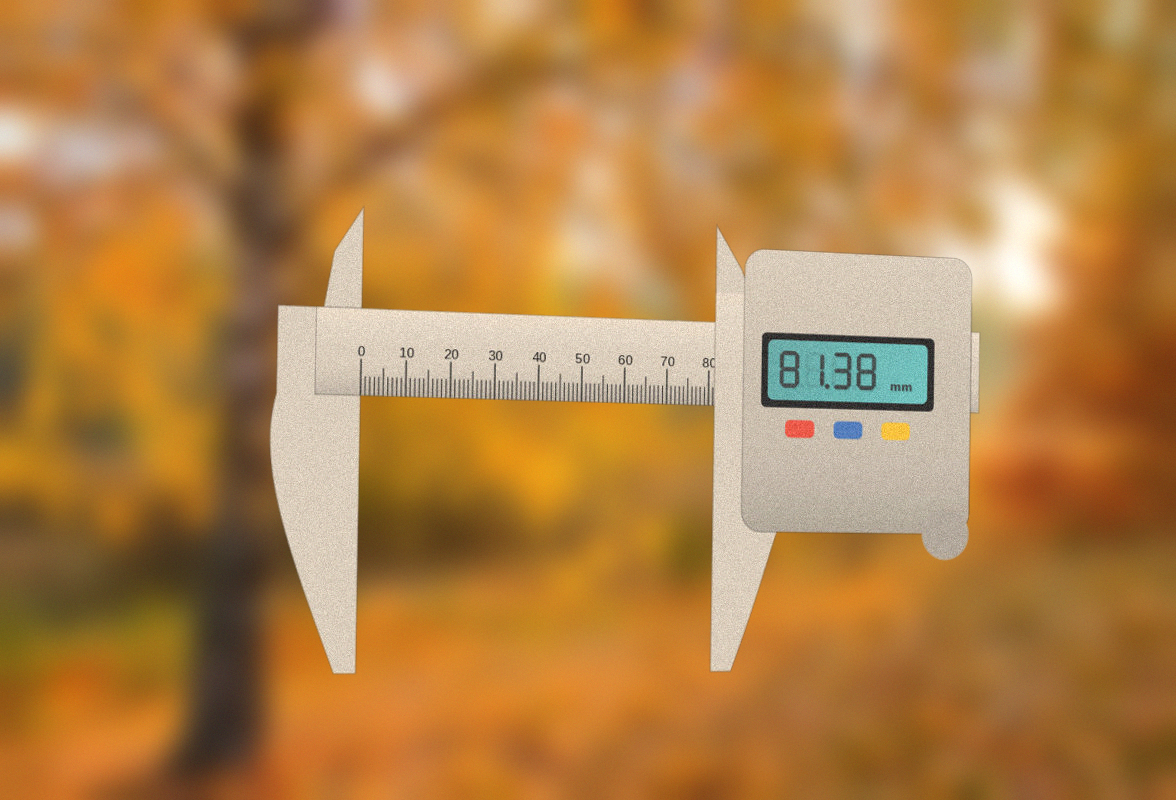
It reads 81.38 mm
